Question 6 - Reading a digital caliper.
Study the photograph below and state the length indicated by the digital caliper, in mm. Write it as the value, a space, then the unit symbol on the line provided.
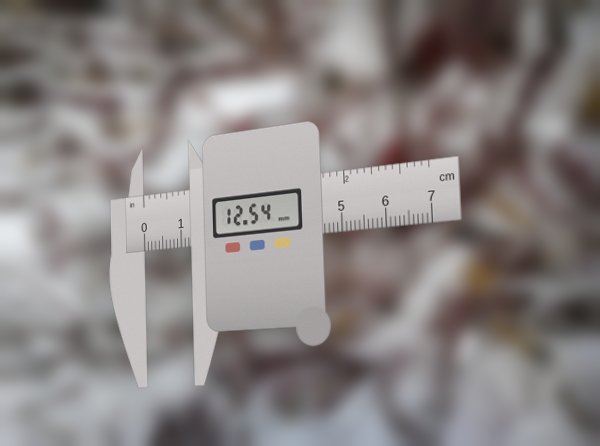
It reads 12.54 mm
